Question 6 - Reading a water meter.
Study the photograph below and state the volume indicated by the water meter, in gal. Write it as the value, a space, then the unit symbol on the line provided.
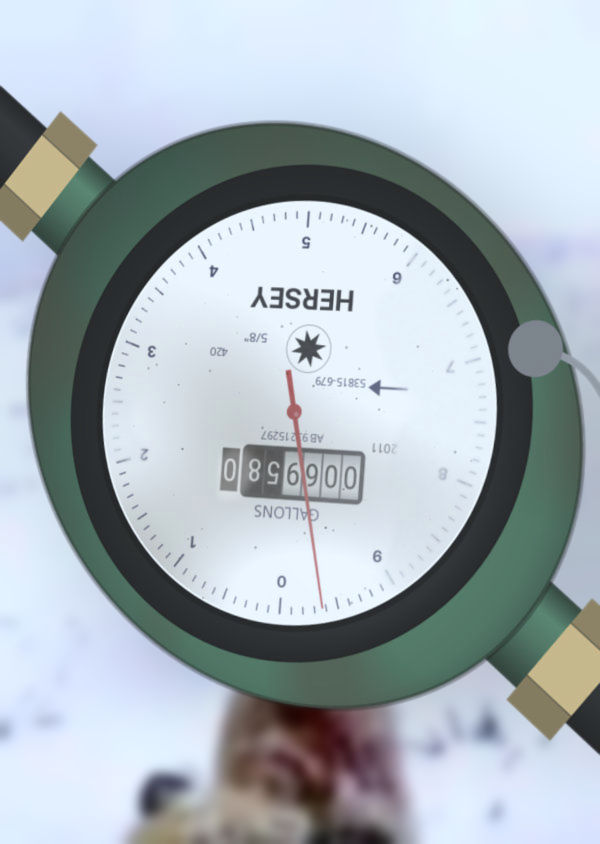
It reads 69579.6 gal
